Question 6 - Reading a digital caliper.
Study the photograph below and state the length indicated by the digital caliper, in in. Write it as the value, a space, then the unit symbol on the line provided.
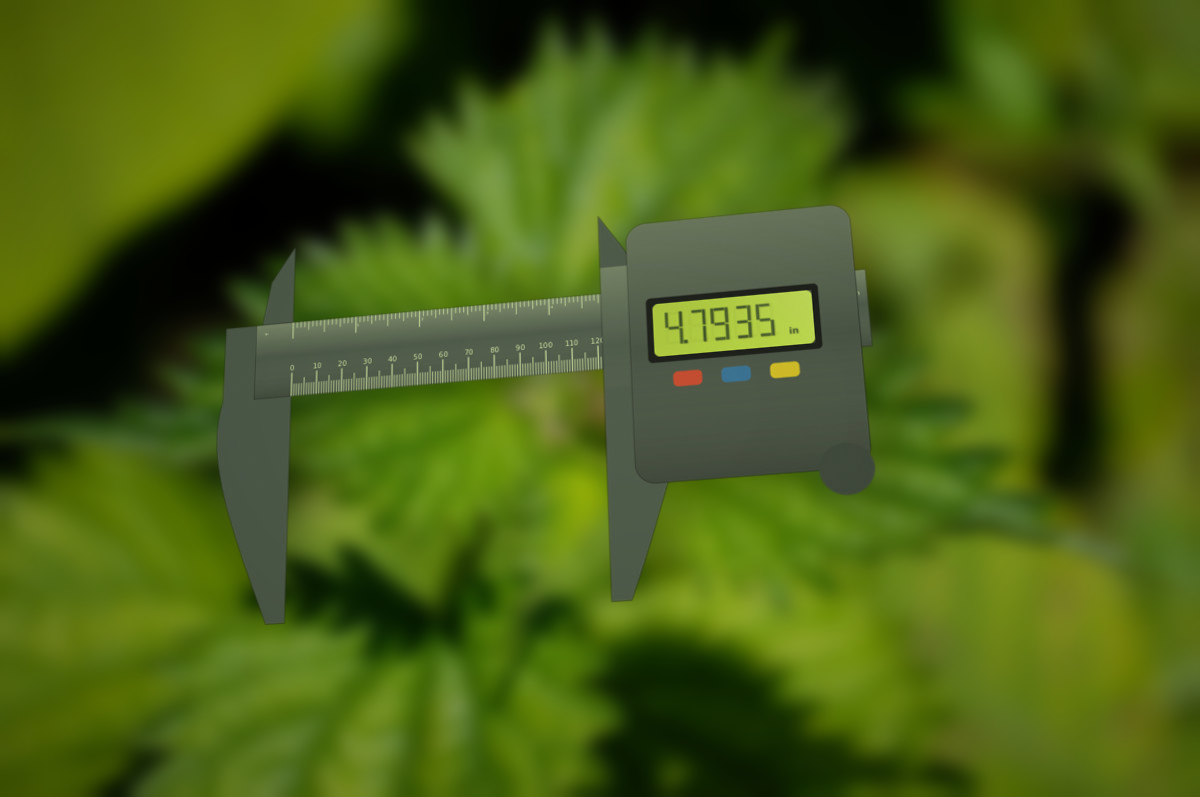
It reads 4.7935 in
